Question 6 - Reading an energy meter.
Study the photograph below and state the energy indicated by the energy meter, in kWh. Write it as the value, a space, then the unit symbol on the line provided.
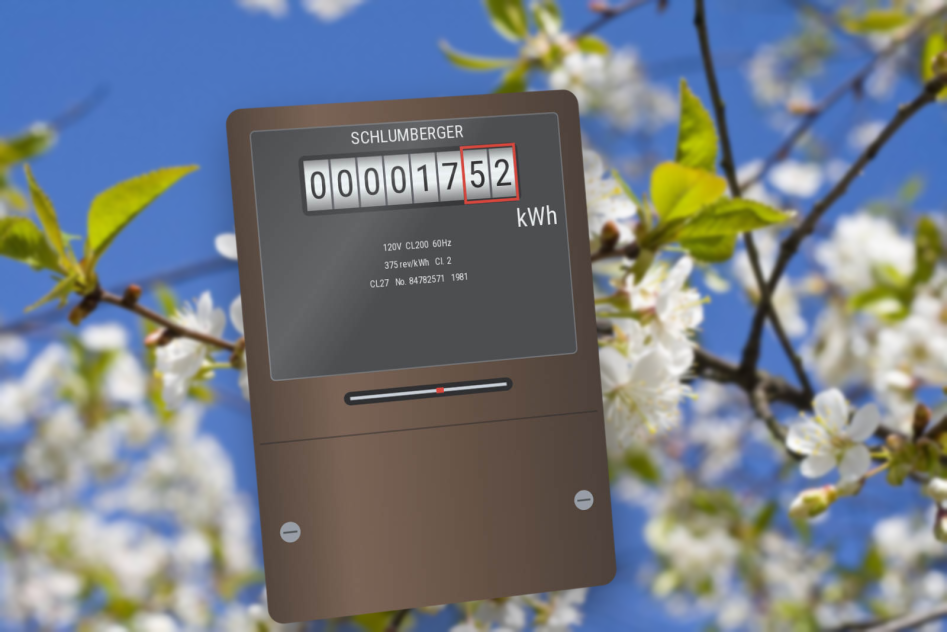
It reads 17.52 kWh
